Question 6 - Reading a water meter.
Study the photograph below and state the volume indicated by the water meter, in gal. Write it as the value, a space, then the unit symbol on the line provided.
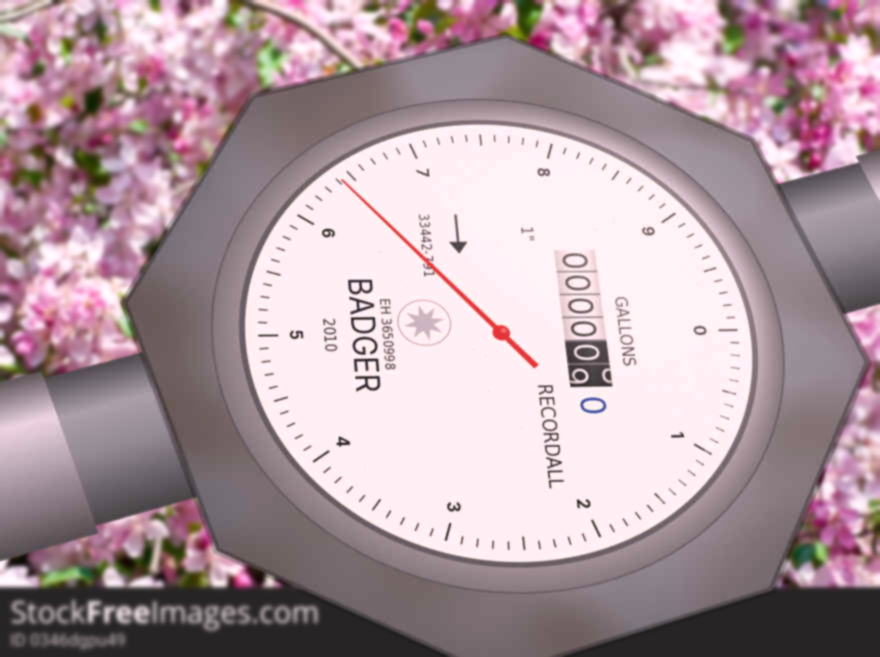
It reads 86.4 gal
